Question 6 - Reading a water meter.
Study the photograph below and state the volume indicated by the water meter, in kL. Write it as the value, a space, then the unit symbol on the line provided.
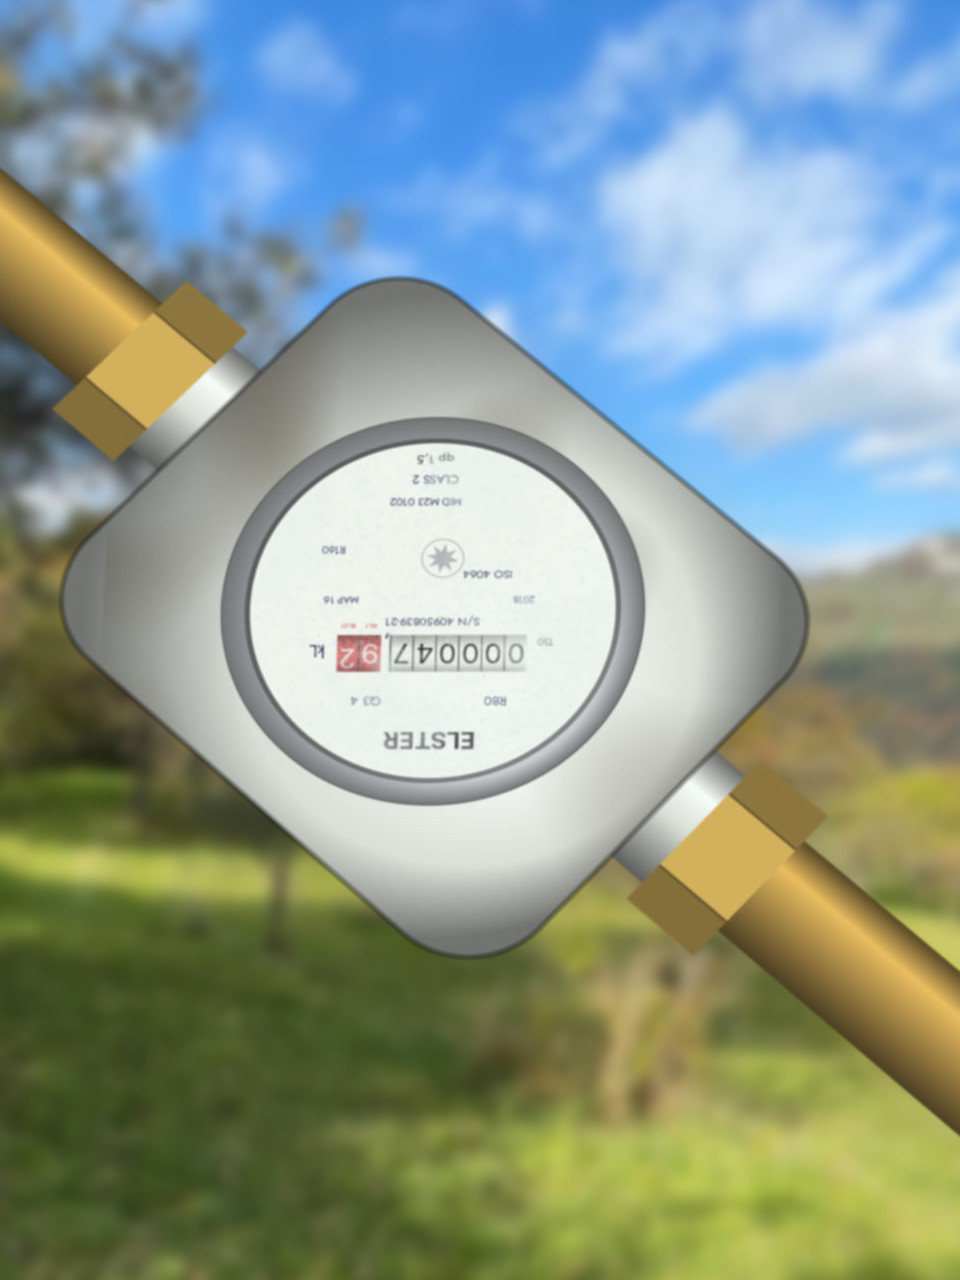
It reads 47.92 kL
